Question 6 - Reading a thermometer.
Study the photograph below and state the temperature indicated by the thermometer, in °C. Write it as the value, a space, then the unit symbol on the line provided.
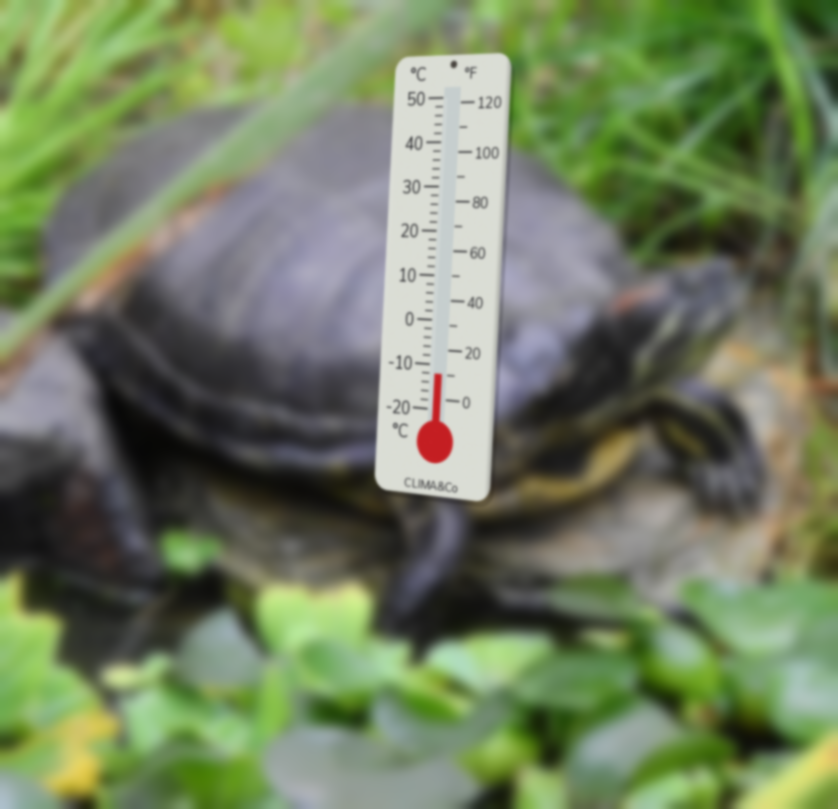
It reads -12 °C
